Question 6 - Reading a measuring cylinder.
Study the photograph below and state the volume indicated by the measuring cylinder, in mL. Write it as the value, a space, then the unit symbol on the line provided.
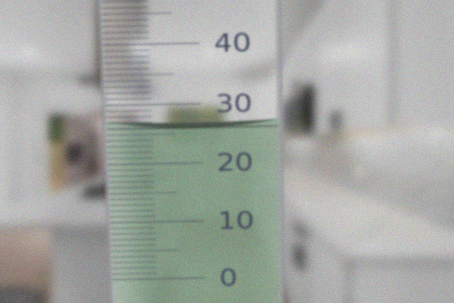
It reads 26 mL
